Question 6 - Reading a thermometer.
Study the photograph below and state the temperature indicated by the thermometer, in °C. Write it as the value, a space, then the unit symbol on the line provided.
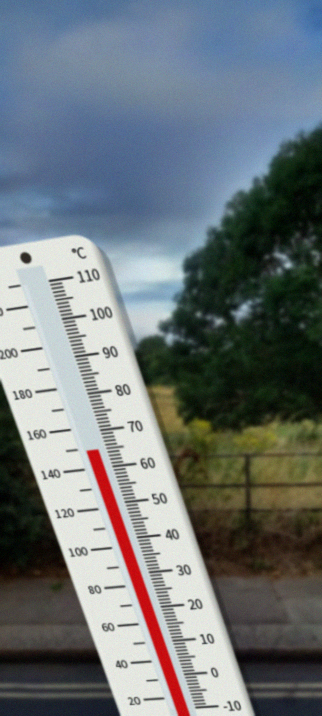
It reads 65 °C
